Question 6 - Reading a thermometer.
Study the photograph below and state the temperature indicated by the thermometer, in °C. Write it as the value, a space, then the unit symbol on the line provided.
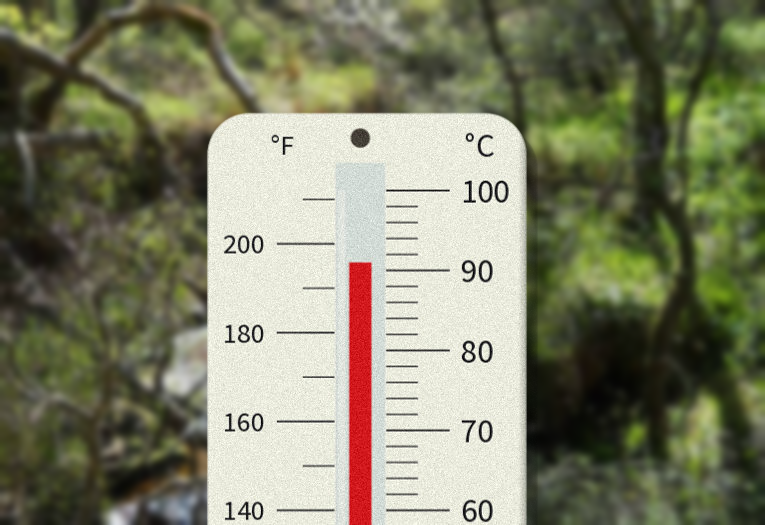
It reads 91 °C
